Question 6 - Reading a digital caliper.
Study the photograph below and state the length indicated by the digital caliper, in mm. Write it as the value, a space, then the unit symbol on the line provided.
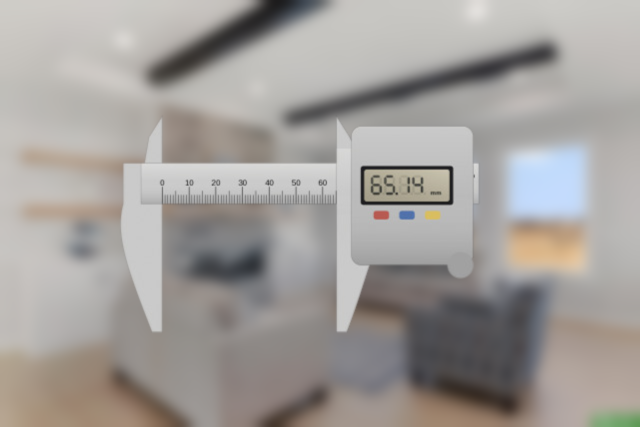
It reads 65.14 mm
